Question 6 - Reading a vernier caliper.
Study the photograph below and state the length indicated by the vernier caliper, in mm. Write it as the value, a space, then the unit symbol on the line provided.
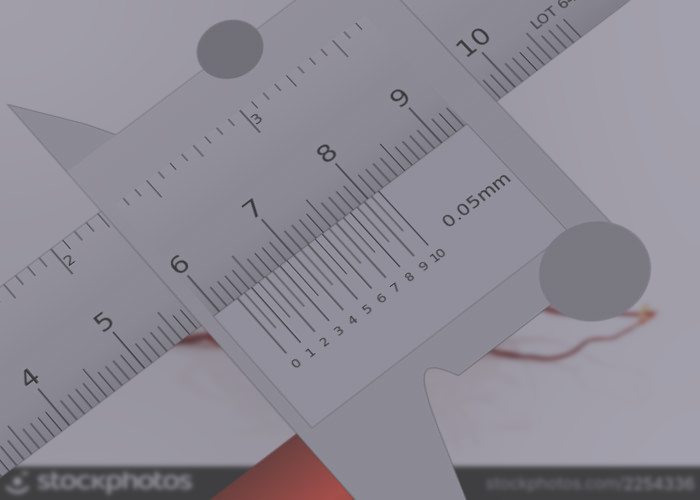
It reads 62.4 mm
